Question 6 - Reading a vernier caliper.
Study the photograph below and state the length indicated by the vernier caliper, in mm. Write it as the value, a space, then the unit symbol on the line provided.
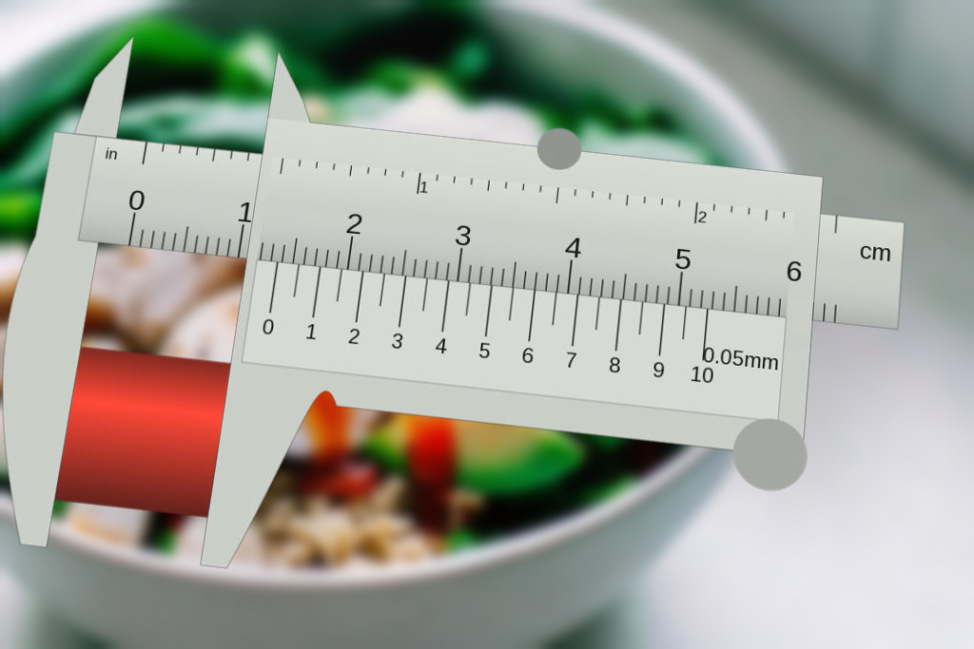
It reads 13.6 mm
